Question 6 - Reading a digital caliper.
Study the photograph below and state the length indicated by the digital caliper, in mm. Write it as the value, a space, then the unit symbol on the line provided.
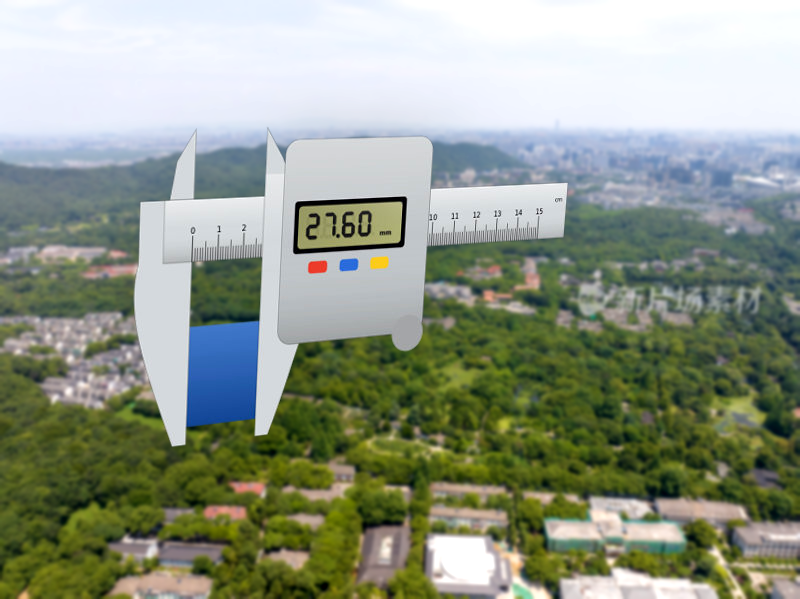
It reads 27.60 mm
